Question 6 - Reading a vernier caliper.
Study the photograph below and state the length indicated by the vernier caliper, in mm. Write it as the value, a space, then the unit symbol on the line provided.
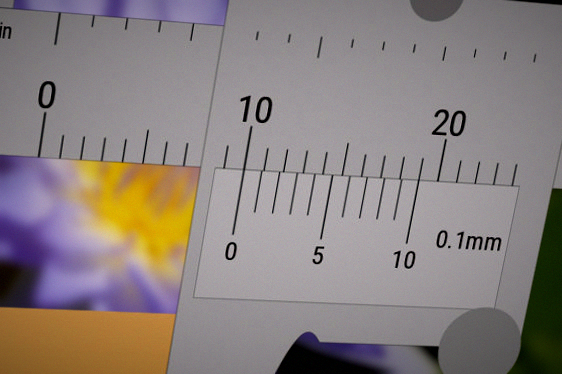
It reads 10.0 mm
